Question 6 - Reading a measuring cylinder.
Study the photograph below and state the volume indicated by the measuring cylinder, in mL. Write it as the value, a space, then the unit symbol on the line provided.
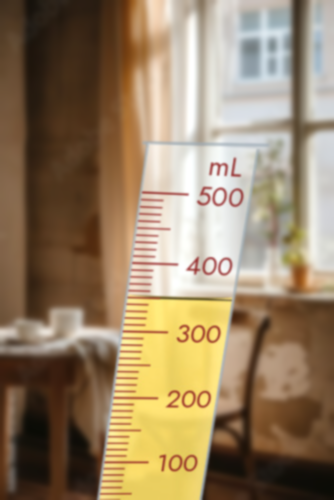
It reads 350 mL
